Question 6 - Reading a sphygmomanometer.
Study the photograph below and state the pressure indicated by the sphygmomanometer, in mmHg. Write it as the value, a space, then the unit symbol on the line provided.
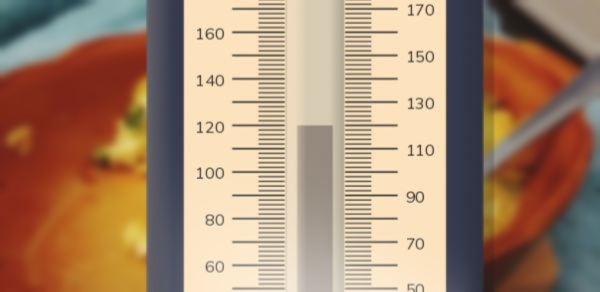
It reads 120 mmHg
